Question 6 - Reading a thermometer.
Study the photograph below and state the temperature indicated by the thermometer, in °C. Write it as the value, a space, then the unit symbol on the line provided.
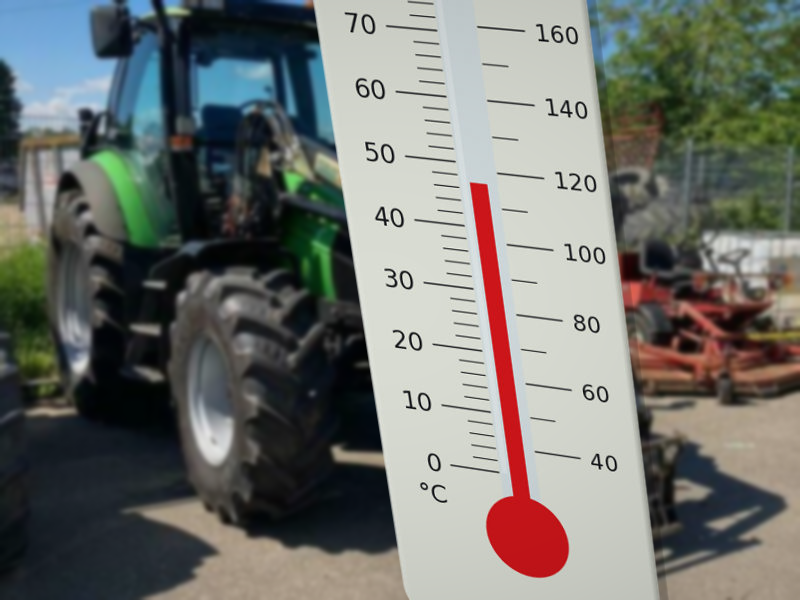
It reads 47 °C
